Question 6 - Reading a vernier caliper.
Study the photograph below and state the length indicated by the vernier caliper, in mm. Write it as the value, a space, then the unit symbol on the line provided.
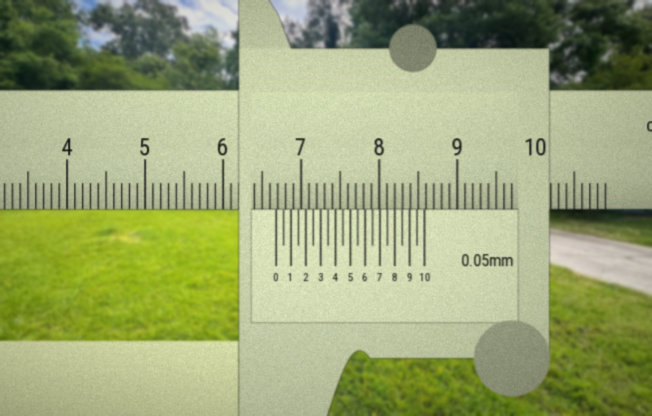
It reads 66.8 mm
